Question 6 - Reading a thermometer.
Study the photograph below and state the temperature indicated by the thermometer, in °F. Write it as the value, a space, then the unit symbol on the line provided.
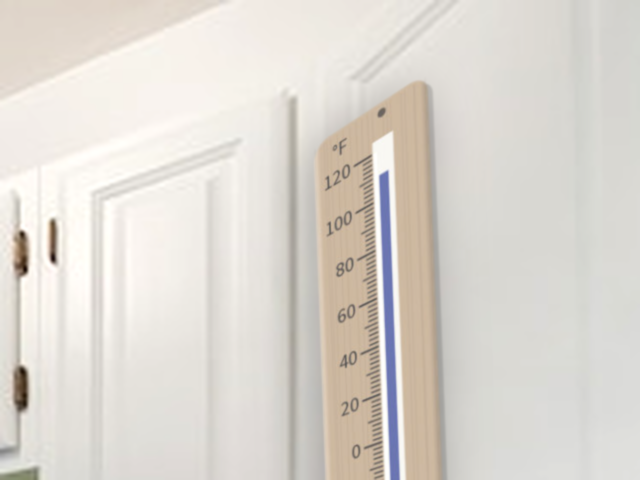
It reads 110 °F
